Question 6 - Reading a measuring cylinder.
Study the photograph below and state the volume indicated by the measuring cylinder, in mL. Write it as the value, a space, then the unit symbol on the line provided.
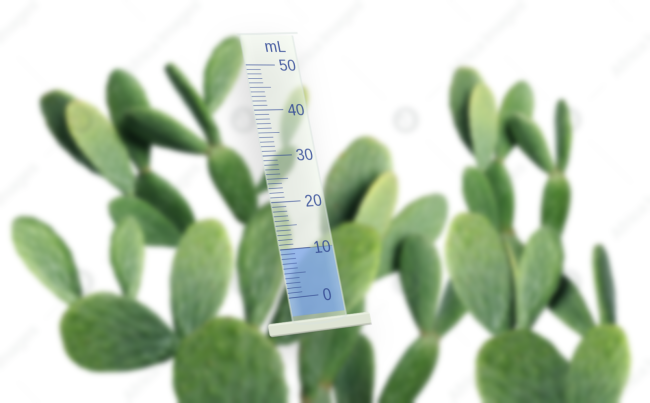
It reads 10 mL
